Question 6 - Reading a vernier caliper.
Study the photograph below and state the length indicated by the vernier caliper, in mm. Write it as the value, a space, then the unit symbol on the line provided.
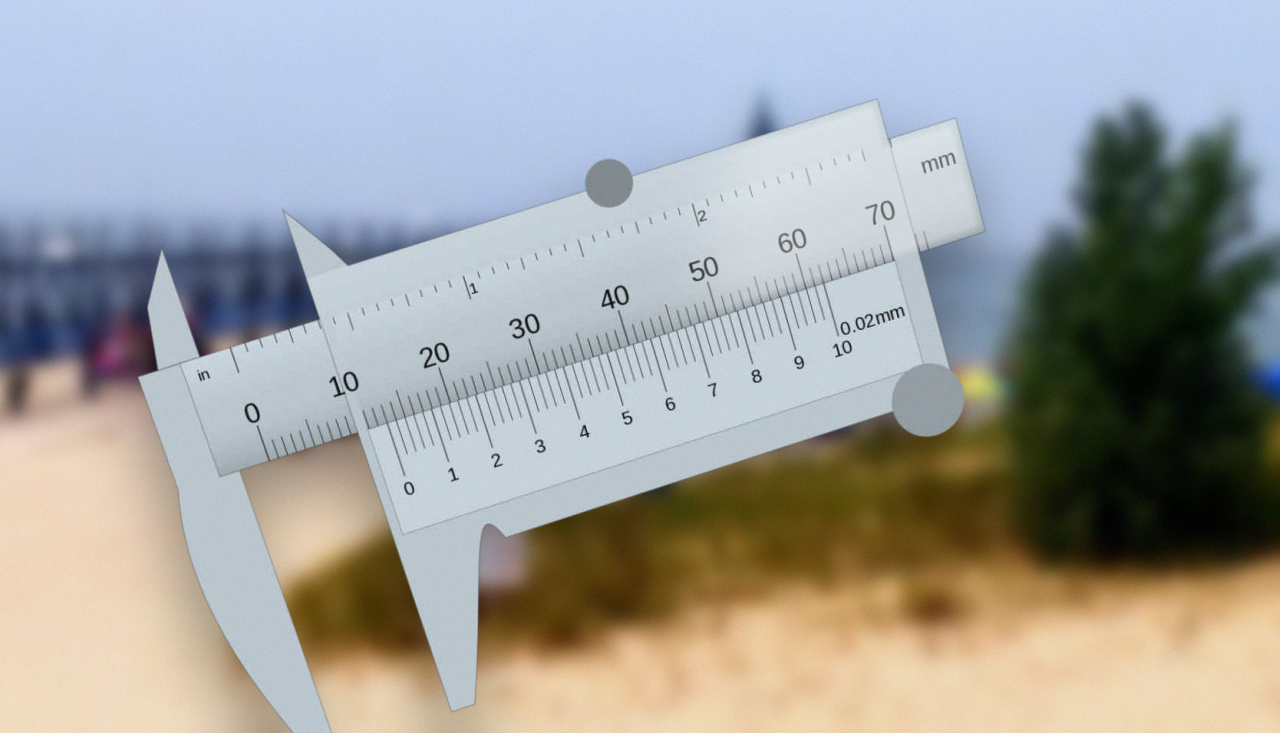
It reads 13.0 mm
